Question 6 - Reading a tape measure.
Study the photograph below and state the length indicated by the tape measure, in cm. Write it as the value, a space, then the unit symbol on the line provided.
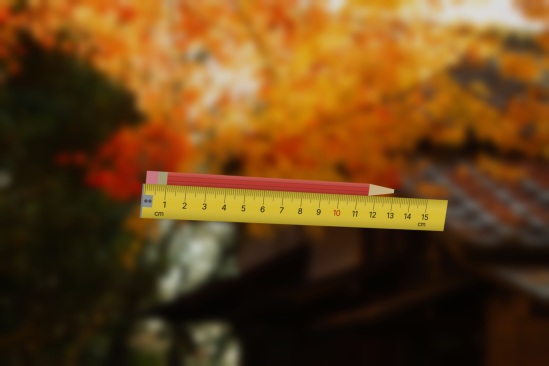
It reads 13.5 cm
